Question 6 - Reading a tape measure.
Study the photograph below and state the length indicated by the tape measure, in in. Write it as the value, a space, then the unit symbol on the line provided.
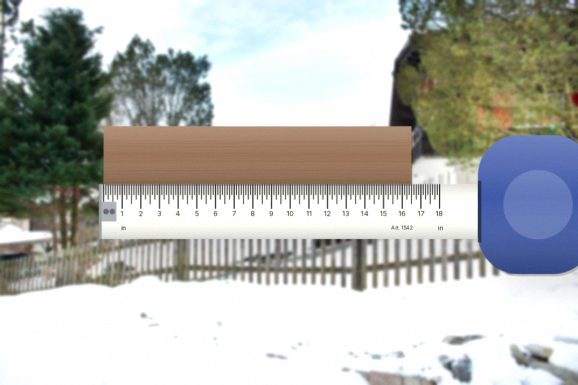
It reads 16.5 in
